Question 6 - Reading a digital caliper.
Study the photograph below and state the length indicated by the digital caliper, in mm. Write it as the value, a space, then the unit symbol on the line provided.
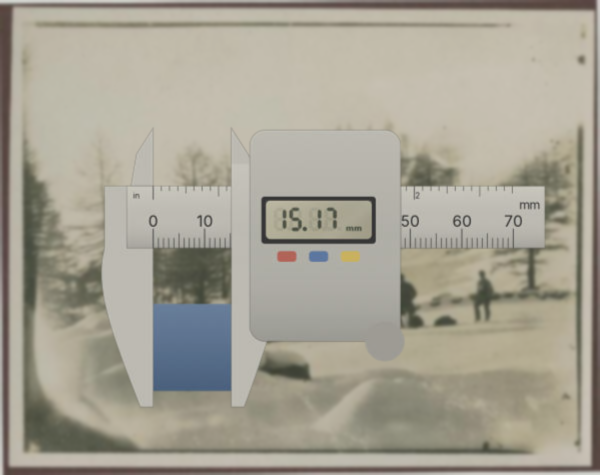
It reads 15.17 mm
